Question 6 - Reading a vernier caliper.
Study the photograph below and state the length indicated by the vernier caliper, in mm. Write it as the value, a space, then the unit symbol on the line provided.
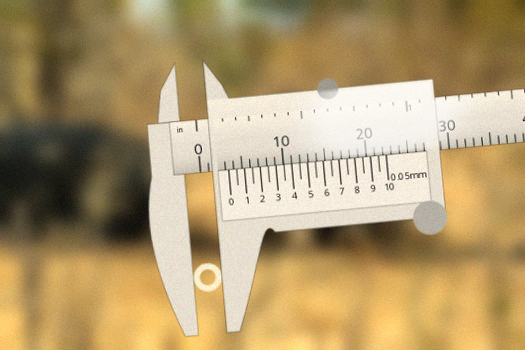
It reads 3.4 mm
